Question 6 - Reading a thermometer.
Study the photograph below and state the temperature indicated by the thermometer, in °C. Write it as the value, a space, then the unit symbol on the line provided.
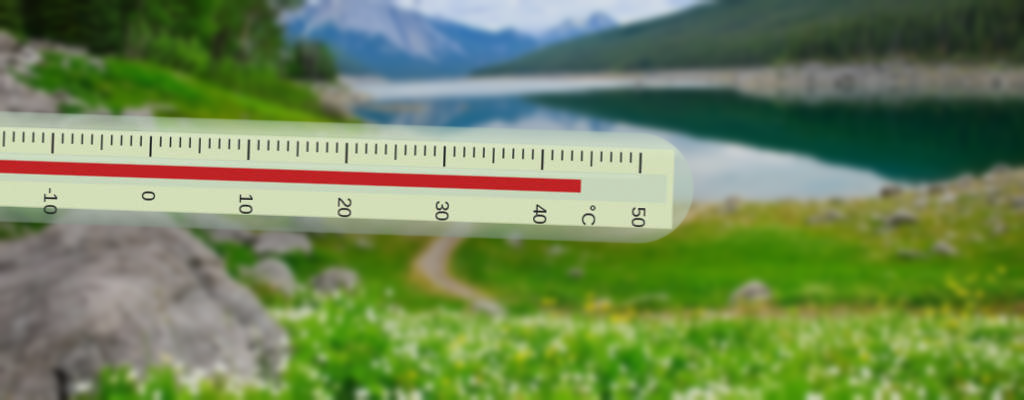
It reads 44 °C
